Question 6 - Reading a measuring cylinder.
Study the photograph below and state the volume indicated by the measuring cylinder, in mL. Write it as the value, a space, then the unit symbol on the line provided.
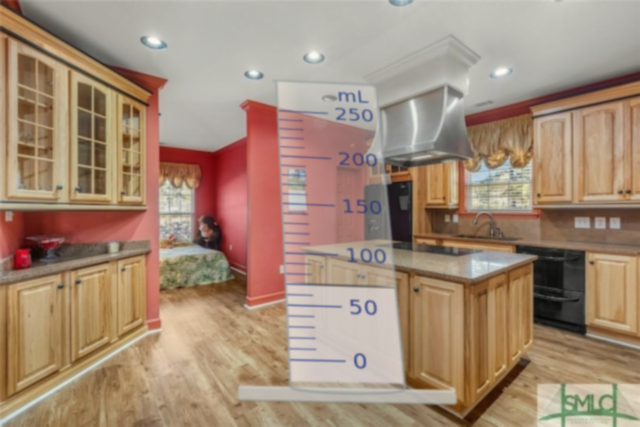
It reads 70 mL
